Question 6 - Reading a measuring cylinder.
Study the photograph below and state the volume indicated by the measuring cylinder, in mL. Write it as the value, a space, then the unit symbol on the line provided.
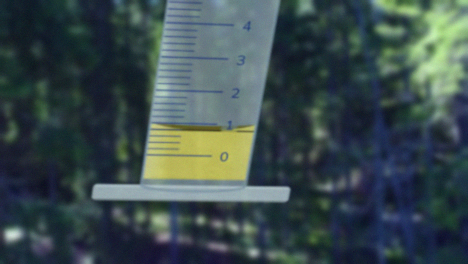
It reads 0.8 mL
